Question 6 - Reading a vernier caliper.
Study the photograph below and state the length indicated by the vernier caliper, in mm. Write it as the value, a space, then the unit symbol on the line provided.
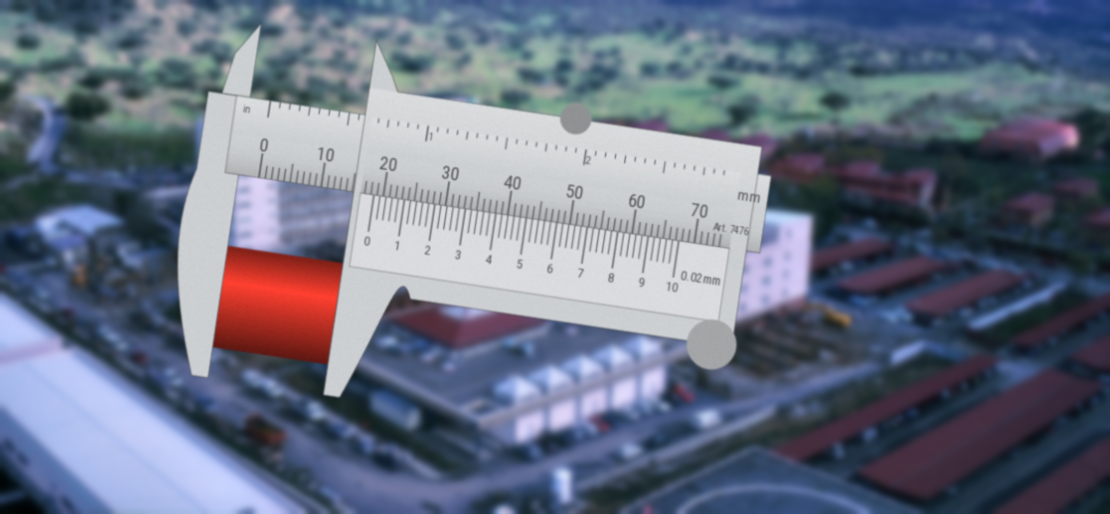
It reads 18.5 mm
